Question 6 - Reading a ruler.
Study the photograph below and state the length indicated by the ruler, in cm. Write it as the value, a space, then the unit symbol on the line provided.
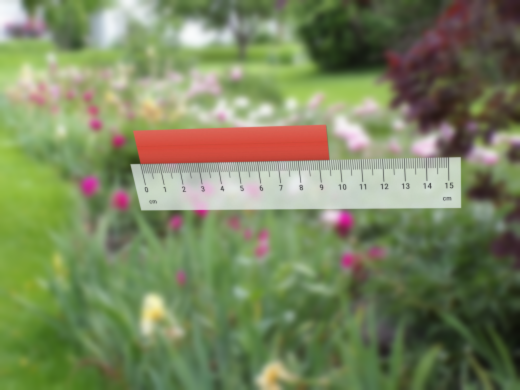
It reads 9.5 cm
